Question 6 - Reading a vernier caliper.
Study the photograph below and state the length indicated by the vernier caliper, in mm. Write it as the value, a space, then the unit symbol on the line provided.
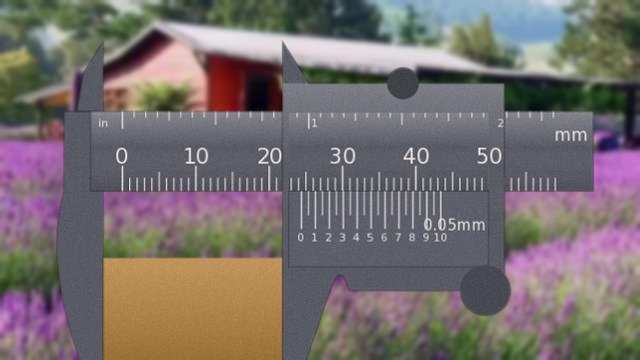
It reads 24.4 mm
